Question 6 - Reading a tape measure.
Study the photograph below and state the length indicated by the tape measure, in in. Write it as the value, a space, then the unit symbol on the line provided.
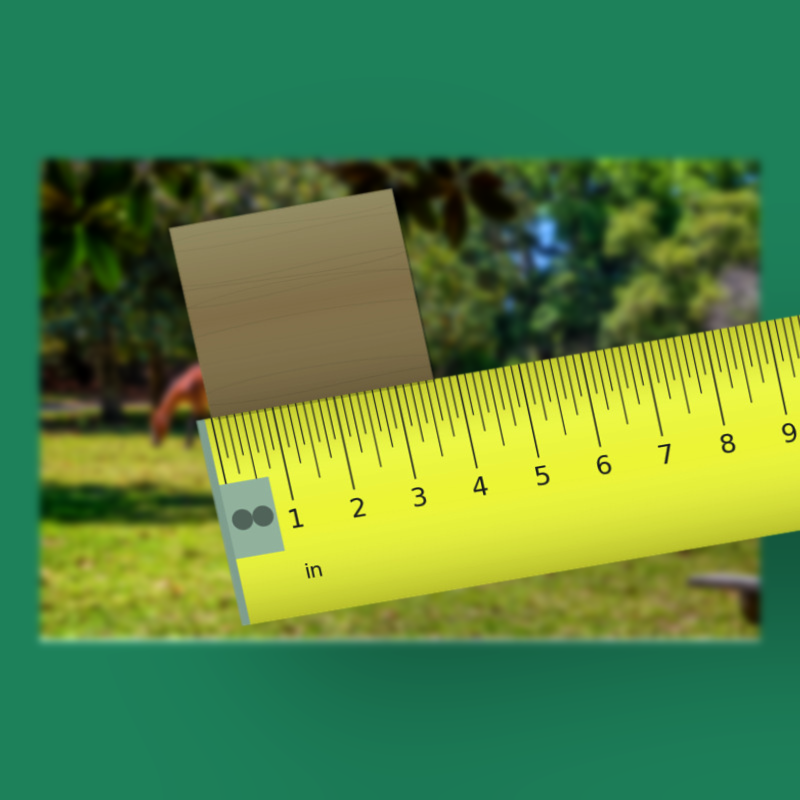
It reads 3.625 in
